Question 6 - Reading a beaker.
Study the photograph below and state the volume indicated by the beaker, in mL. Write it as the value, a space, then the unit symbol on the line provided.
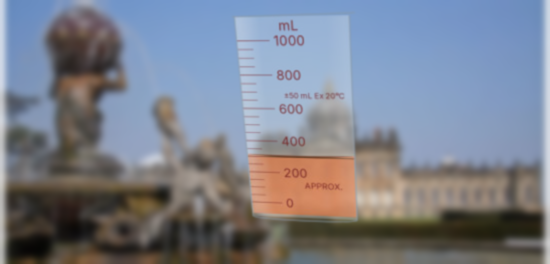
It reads 300 mL
